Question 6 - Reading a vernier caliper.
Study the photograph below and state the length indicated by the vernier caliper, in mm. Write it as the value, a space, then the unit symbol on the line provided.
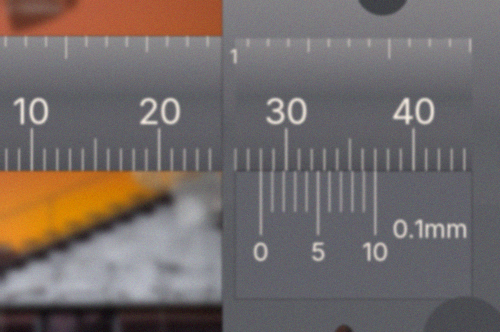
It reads 28.0 mm
